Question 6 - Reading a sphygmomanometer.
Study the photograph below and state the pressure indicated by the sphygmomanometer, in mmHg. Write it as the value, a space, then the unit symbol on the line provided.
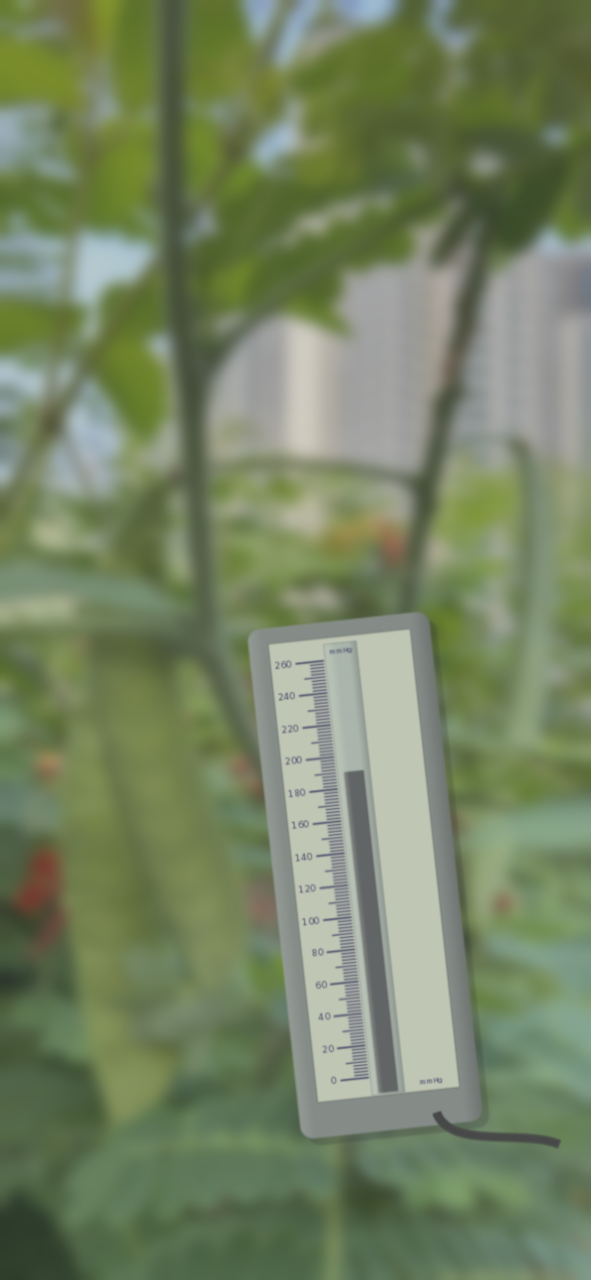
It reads 190 mmHg
